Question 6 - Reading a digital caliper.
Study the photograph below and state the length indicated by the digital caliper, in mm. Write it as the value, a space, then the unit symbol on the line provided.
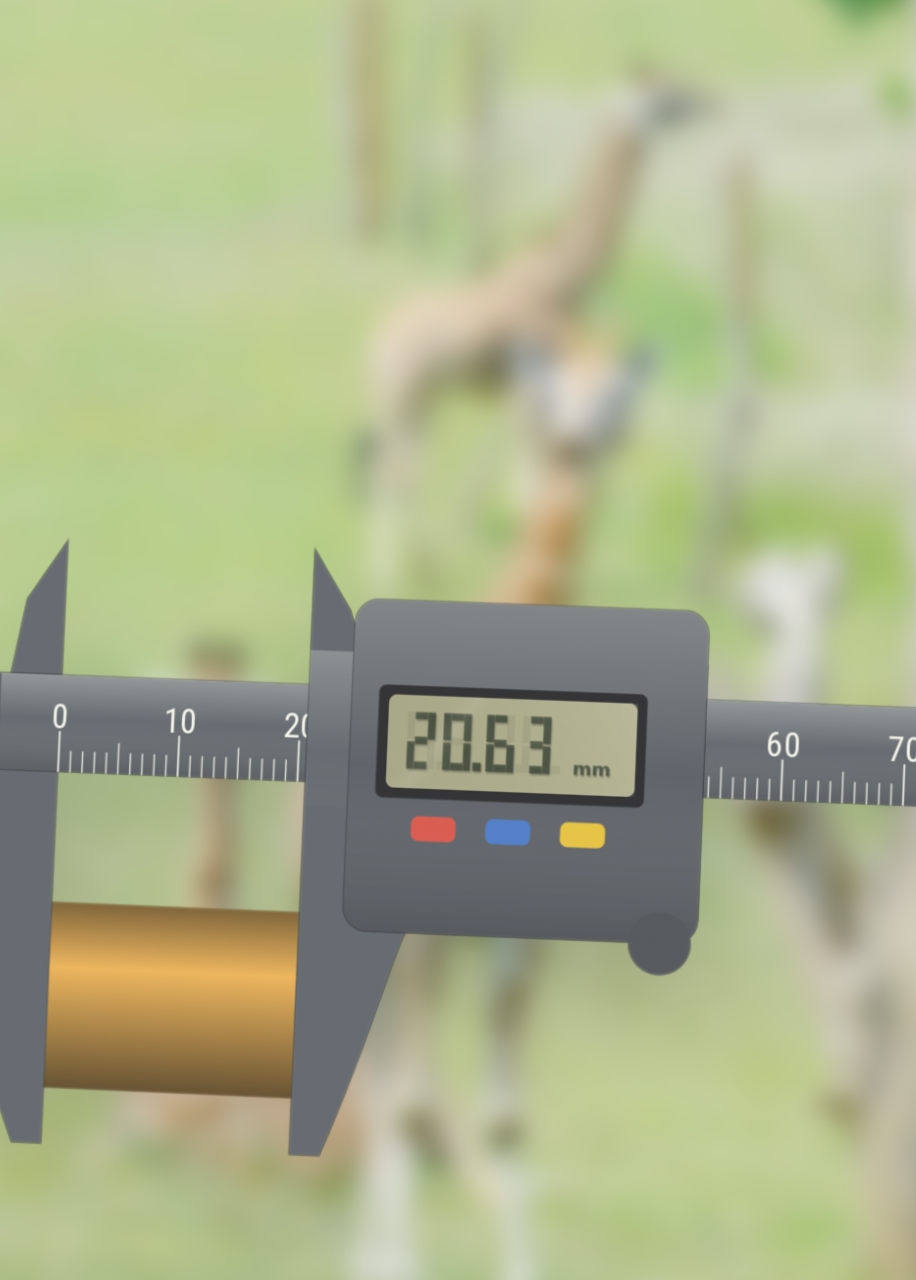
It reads 20.63 mm
